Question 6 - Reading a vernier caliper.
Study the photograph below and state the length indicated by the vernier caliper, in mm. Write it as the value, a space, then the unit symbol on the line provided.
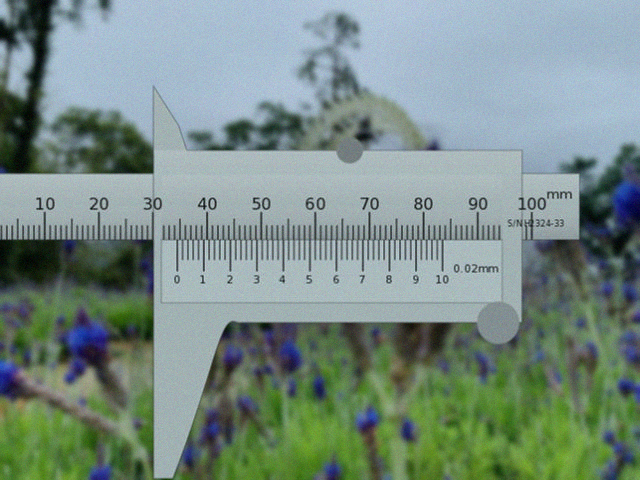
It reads 34.5 mm
